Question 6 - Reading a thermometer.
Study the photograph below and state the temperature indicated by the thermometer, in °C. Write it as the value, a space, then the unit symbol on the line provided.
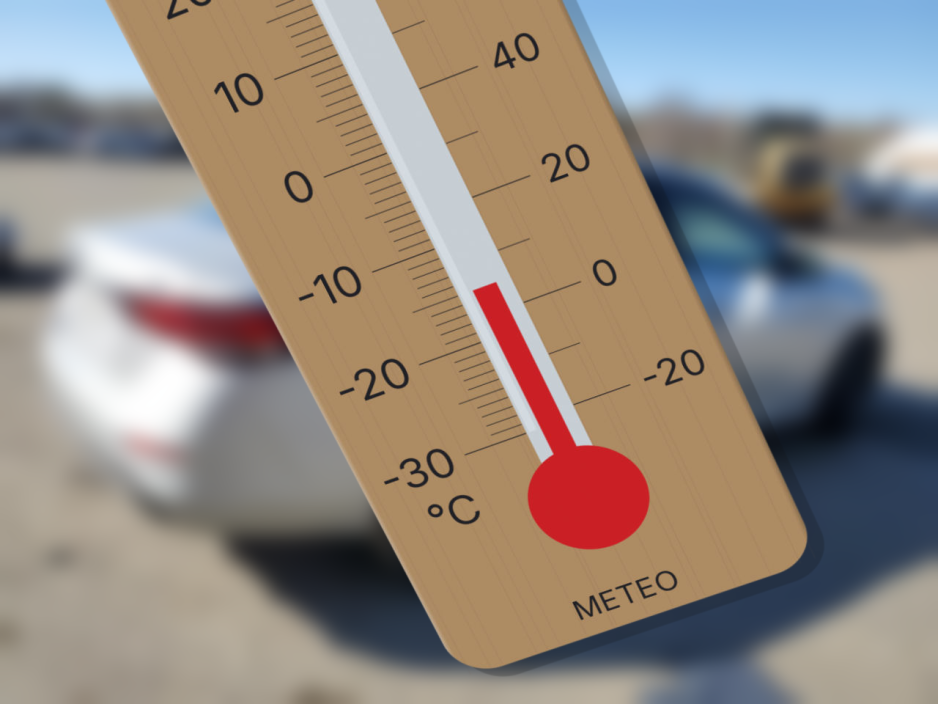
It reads -15 °C
